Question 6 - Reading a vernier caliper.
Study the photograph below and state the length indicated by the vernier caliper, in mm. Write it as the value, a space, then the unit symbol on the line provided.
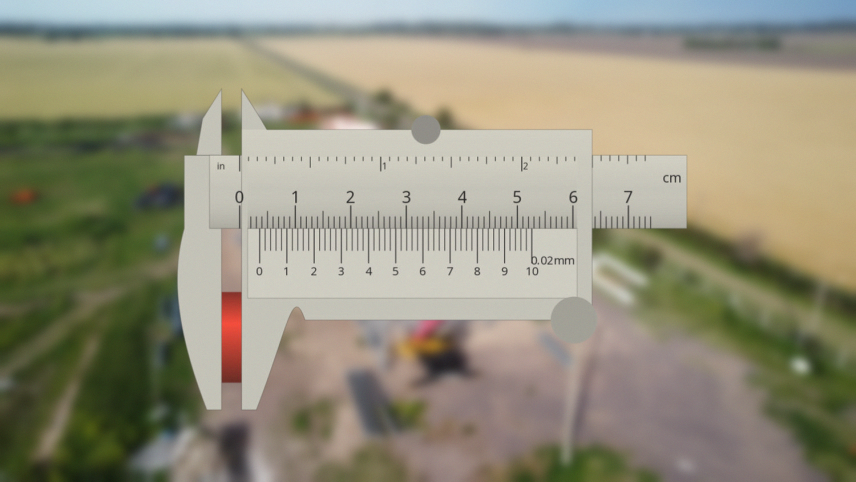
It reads 3.6 mm
